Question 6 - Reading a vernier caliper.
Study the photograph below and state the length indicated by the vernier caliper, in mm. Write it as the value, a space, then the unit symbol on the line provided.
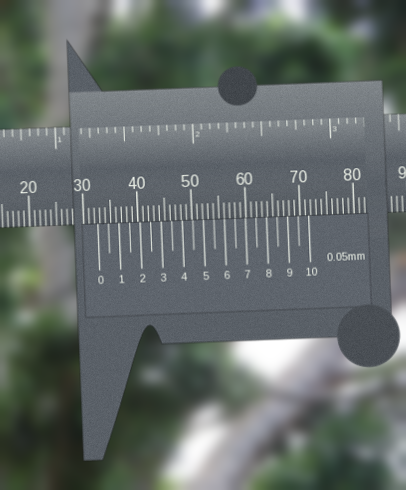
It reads 32.6 mm
